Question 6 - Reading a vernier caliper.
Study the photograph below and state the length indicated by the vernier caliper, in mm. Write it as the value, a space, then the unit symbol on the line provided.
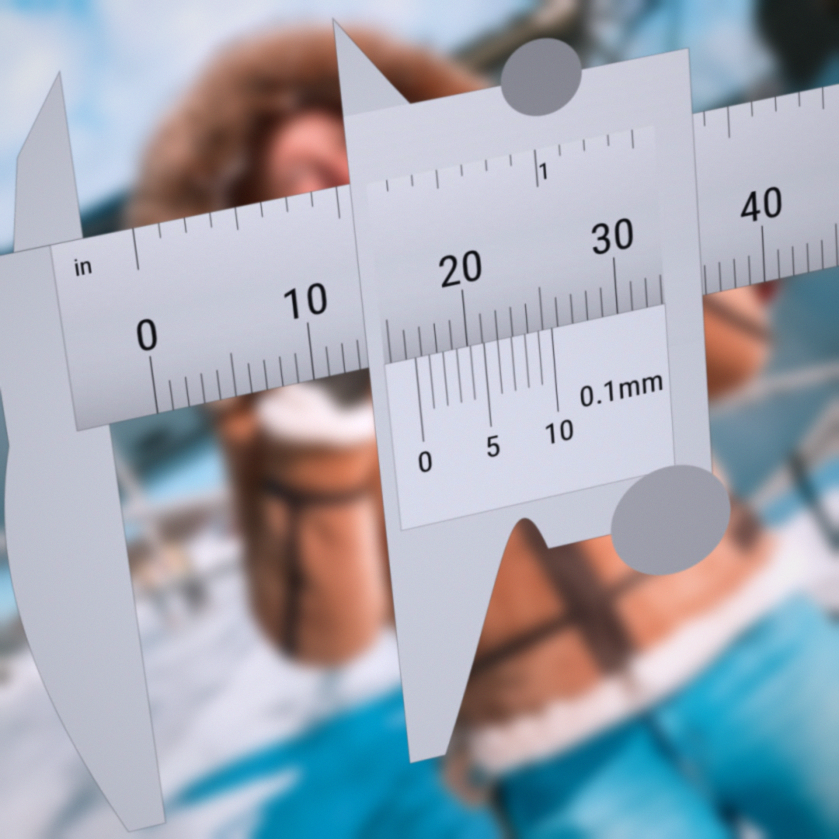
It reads 16.6 mm
